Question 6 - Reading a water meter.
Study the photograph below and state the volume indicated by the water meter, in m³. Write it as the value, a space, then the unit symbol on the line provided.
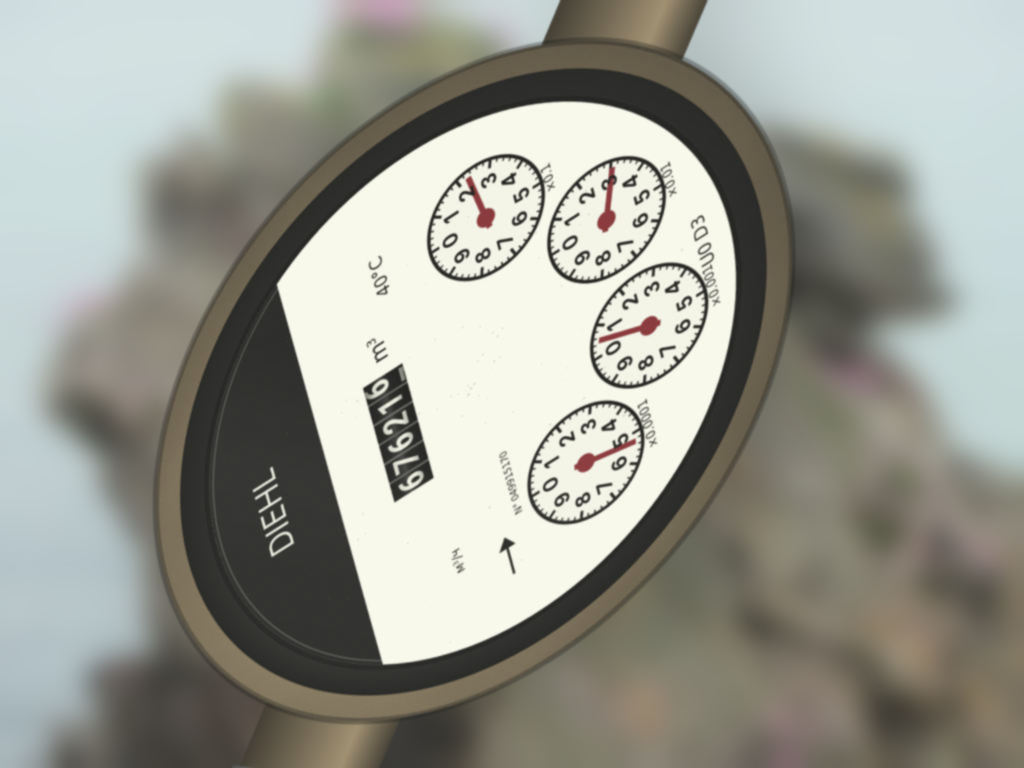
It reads 676216.2305 m³
